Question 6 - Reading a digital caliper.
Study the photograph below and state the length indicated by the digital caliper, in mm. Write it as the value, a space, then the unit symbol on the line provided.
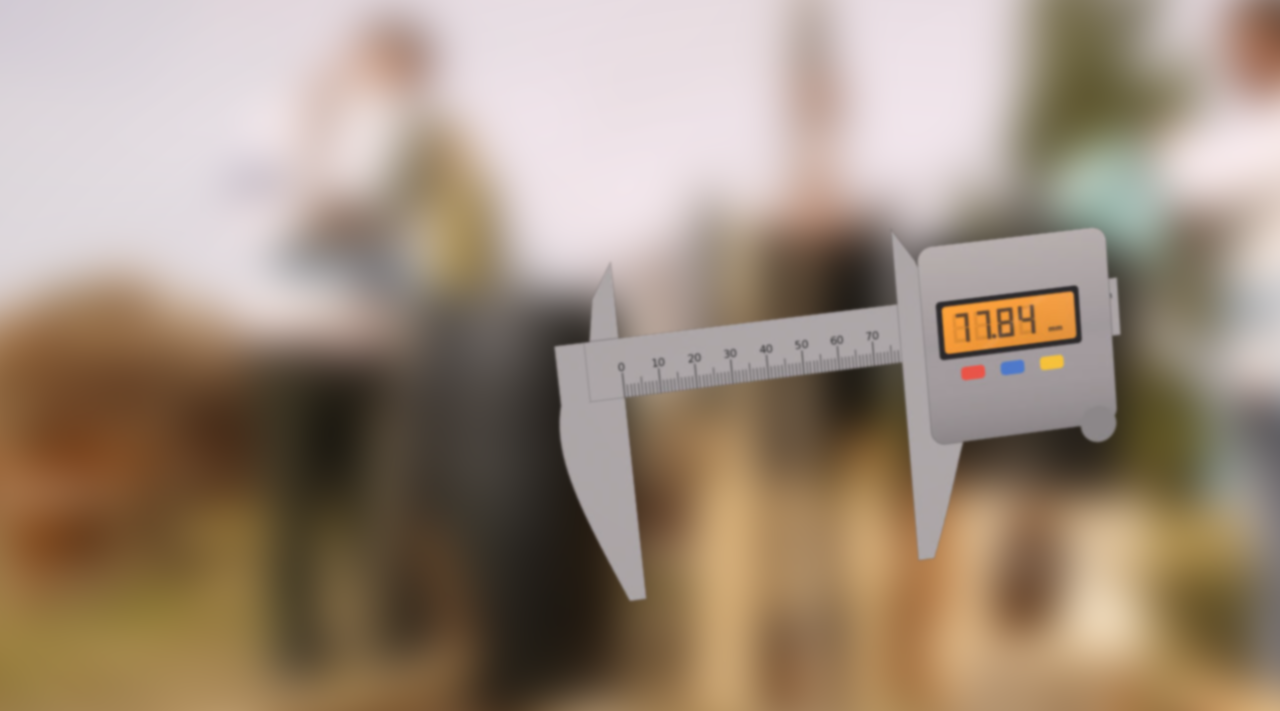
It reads 77.84 mm
